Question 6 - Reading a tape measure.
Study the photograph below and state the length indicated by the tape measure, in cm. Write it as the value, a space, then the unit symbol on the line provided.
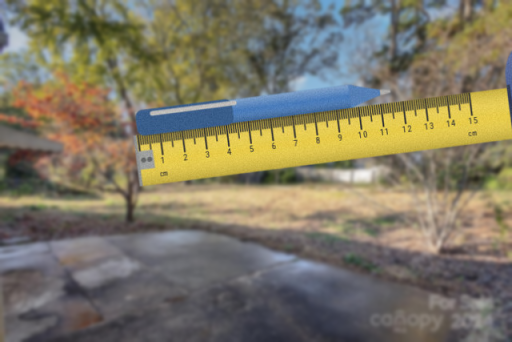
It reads 11.5 cm
